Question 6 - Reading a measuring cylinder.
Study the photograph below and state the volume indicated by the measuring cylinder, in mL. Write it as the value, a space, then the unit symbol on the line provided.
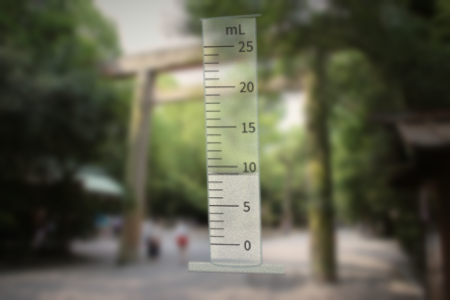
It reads 9 mL
